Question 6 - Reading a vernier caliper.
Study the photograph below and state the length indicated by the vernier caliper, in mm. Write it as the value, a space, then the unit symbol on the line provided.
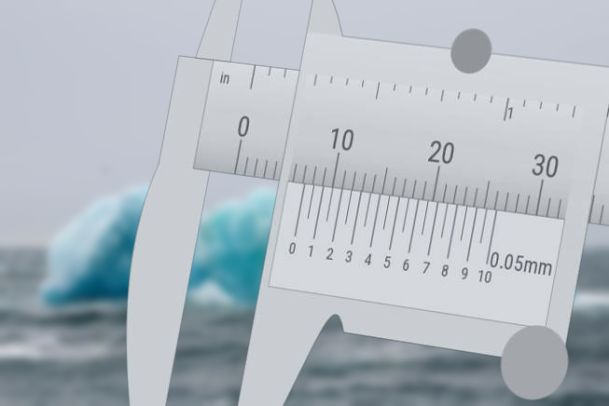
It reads 7.2 mm
